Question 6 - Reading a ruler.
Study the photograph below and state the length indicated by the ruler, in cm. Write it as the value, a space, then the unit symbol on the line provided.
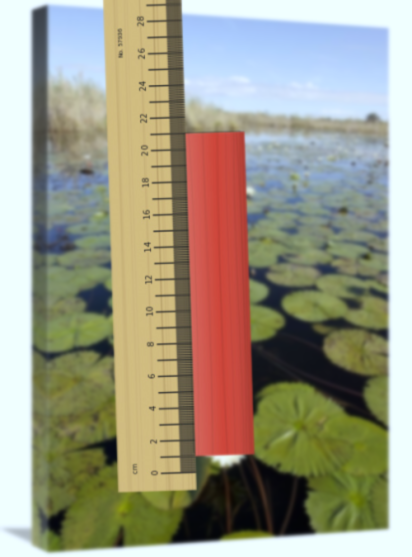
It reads 20 cm
